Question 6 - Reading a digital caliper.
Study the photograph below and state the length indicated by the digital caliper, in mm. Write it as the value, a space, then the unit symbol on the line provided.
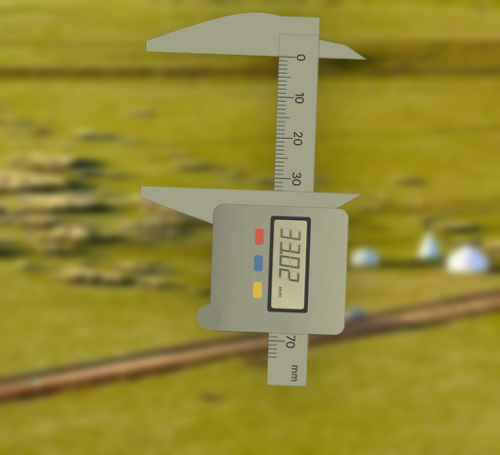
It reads 33.02 mm
